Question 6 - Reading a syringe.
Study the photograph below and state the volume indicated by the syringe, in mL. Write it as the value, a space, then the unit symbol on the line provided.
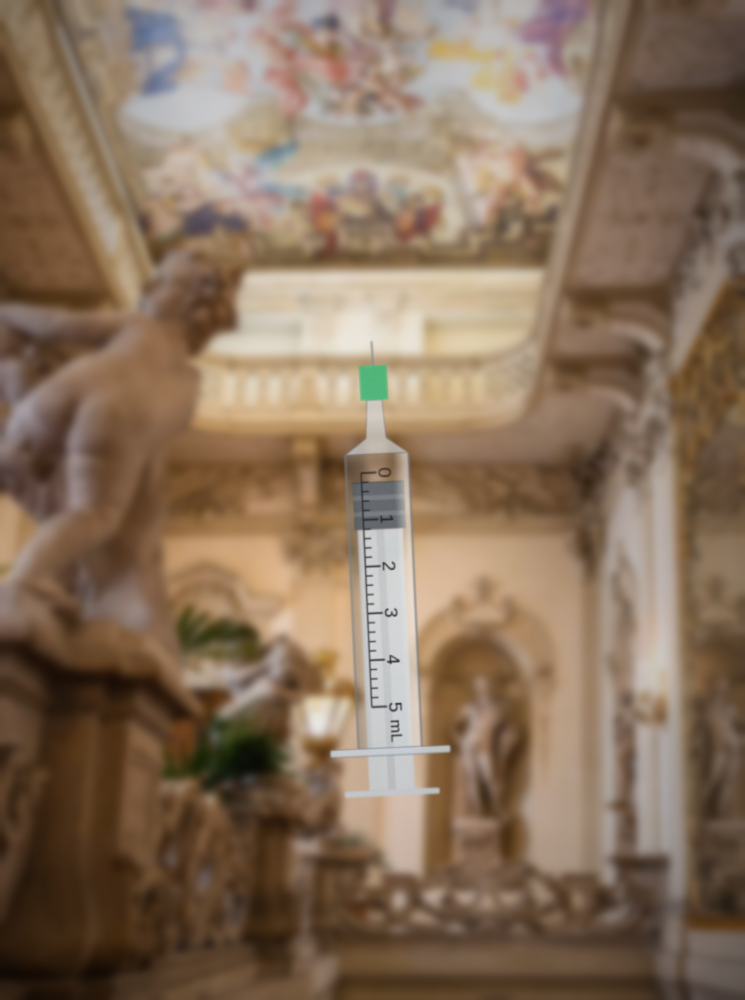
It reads 0.2 mL
